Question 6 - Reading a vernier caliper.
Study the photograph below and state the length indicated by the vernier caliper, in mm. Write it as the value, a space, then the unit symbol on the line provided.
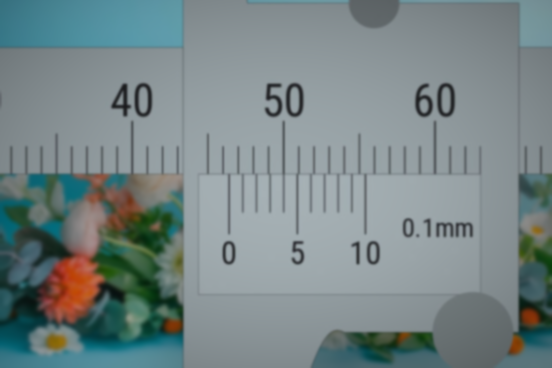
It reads 46.4 mm
